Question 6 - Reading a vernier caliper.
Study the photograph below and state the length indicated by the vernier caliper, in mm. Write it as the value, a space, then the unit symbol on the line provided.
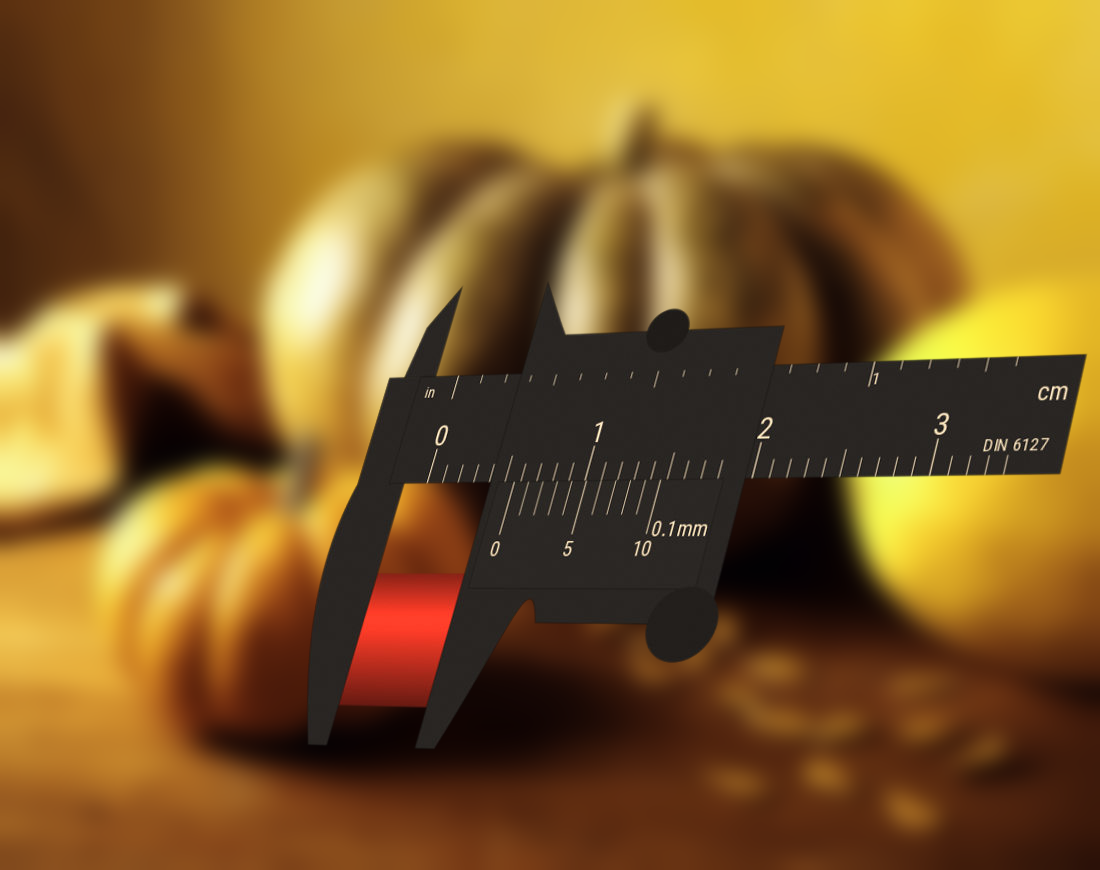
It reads 5.6 mm
